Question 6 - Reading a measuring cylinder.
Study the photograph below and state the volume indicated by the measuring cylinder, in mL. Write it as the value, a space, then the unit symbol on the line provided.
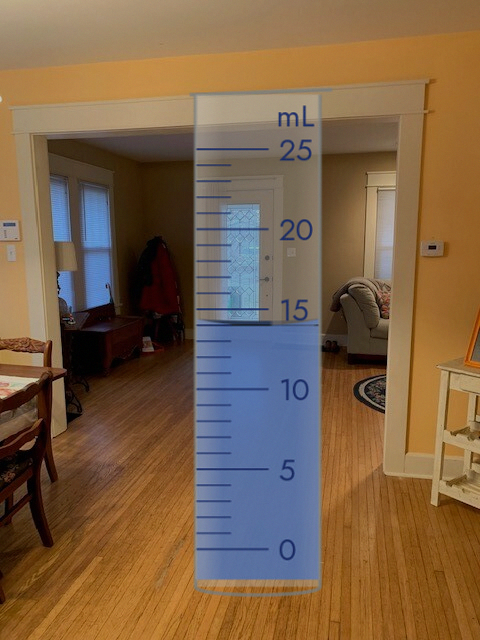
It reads 14 mL
